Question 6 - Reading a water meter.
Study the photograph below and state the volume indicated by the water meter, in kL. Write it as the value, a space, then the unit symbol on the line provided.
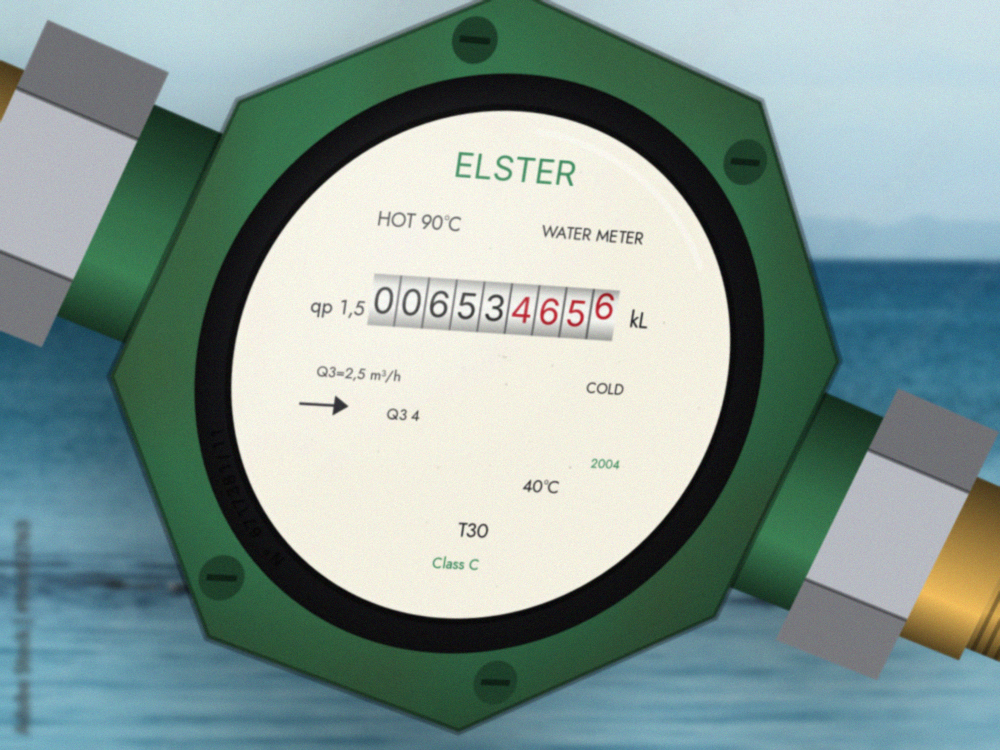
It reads 653.4656 kL
